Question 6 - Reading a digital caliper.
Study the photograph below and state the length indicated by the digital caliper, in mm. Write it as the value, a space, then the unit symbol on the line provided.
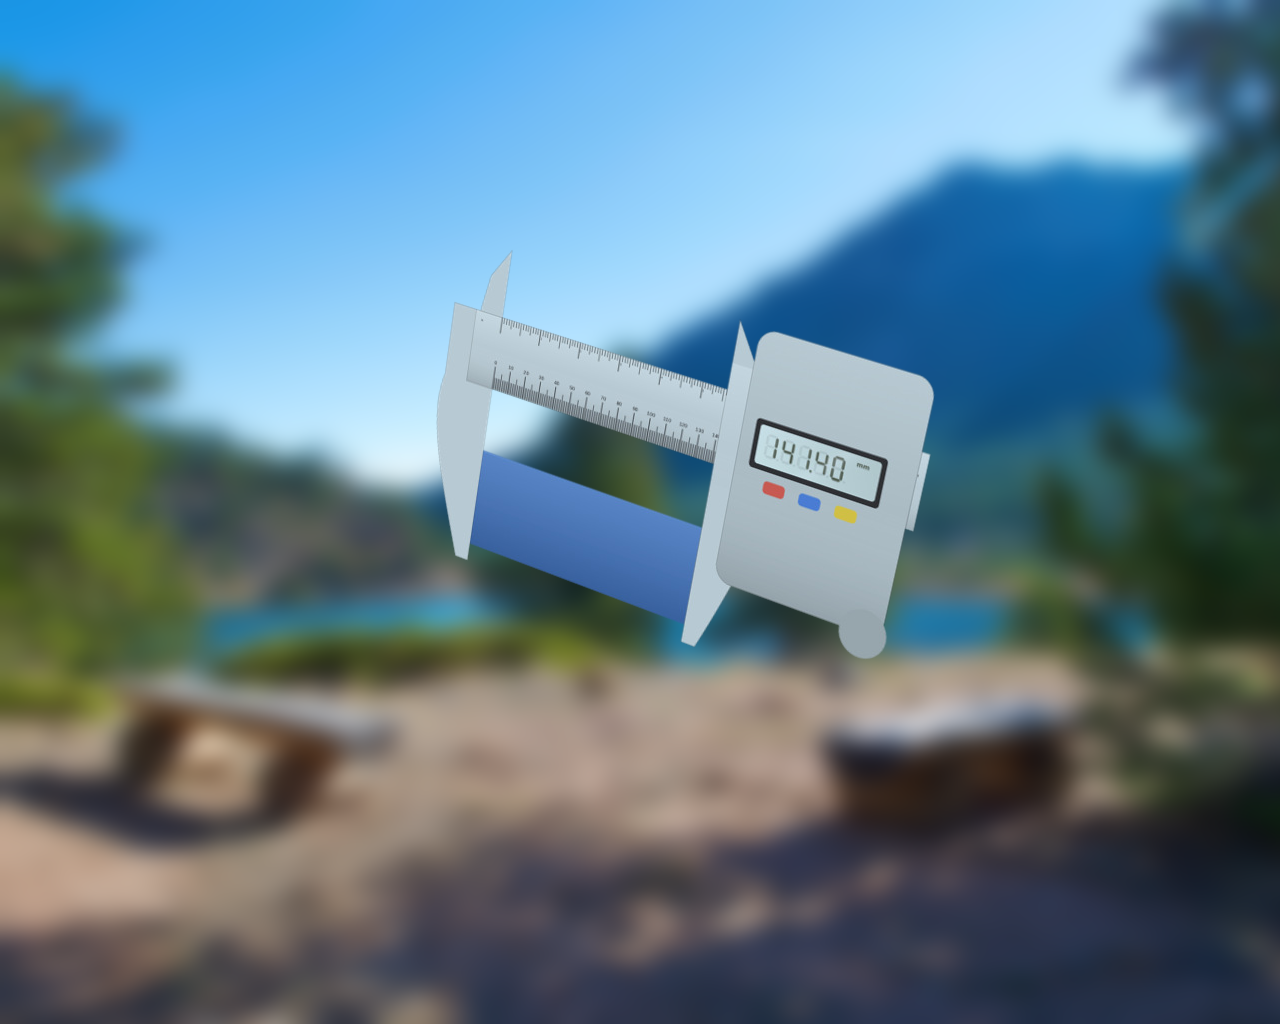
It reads 141.40 mm
